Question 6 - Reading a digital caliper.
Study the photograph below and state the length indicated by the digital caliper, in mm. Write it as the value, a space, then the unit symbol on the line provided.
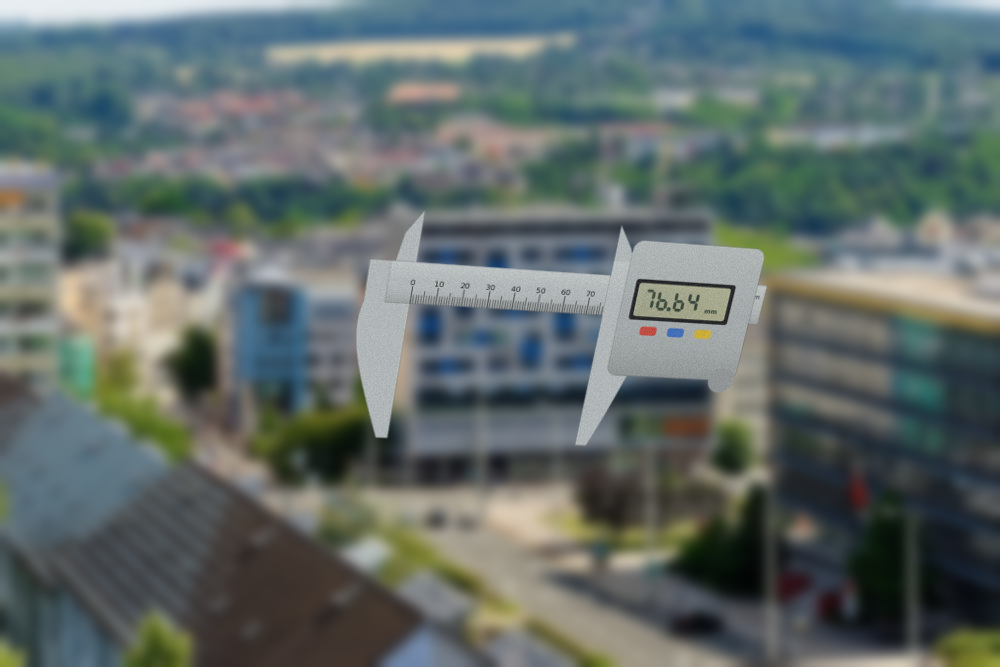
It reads 76.64 mm
